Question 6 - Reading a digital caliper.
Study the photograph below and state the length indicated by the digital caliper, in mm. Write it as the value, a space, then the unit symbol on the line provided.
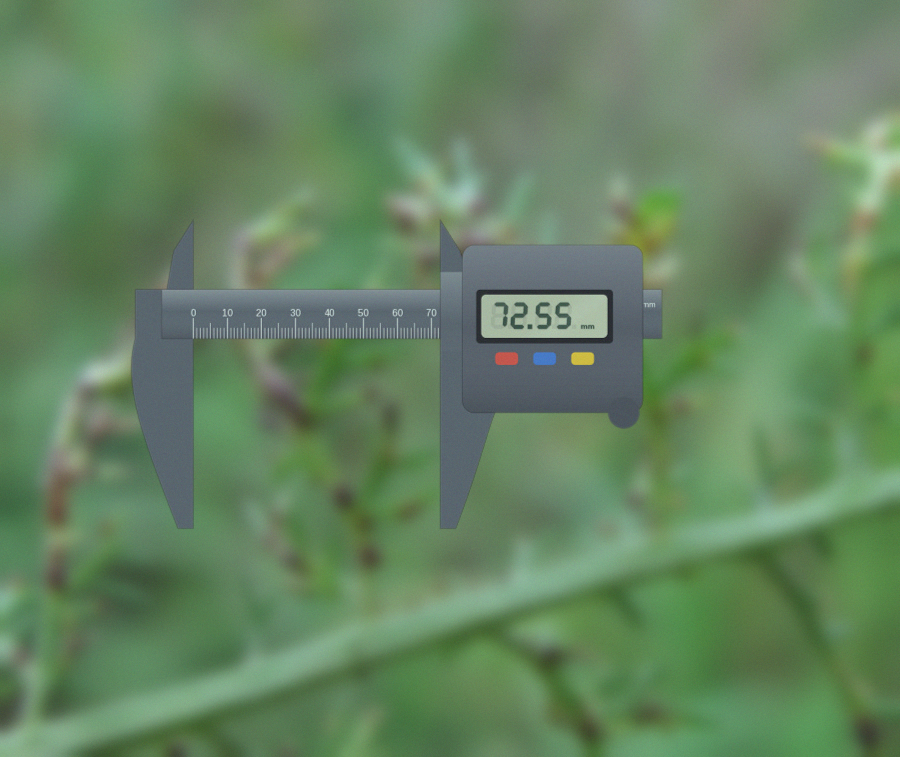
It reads 72.55 mm
